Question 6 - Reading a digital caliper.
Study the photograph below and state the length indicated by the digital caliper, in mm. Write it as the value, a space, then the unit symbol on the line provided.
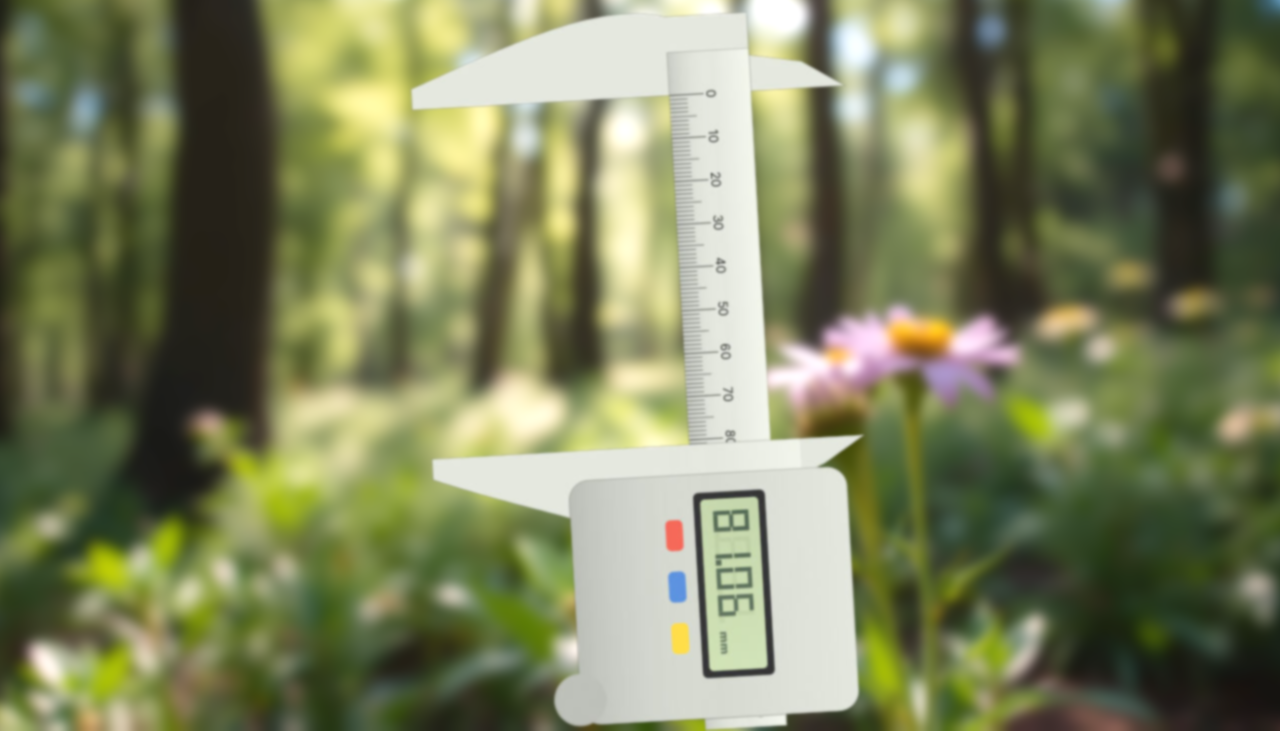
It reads 81.06 mm
